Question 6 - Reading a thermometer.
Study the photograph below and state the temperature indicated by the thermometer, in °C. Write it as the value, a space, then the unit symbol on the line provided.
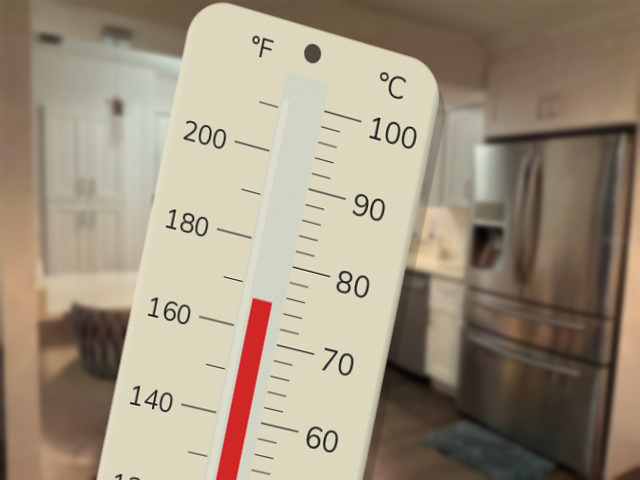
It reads 75 °C
